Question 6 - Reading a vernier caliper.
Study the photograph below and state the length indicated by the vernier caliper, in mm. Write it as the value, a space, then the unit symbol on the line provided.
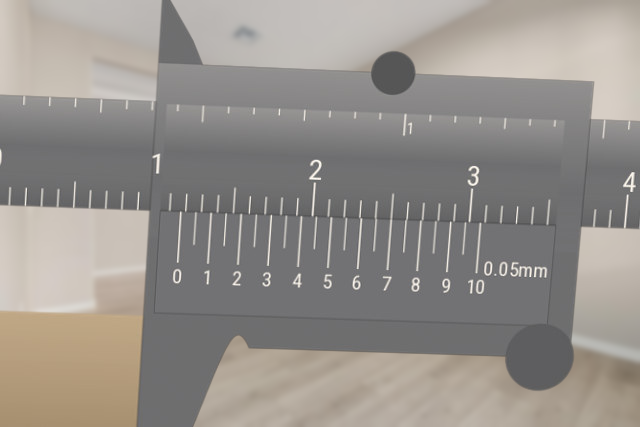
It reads 11.7 mm
